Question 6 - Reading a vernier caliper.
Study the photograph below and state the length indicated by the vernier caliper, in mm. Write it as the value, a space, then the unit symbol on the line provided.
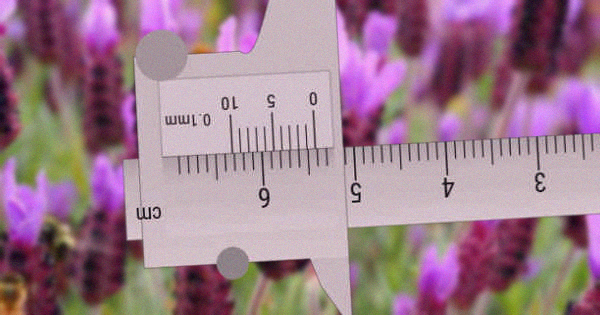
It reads 54.2 mm
